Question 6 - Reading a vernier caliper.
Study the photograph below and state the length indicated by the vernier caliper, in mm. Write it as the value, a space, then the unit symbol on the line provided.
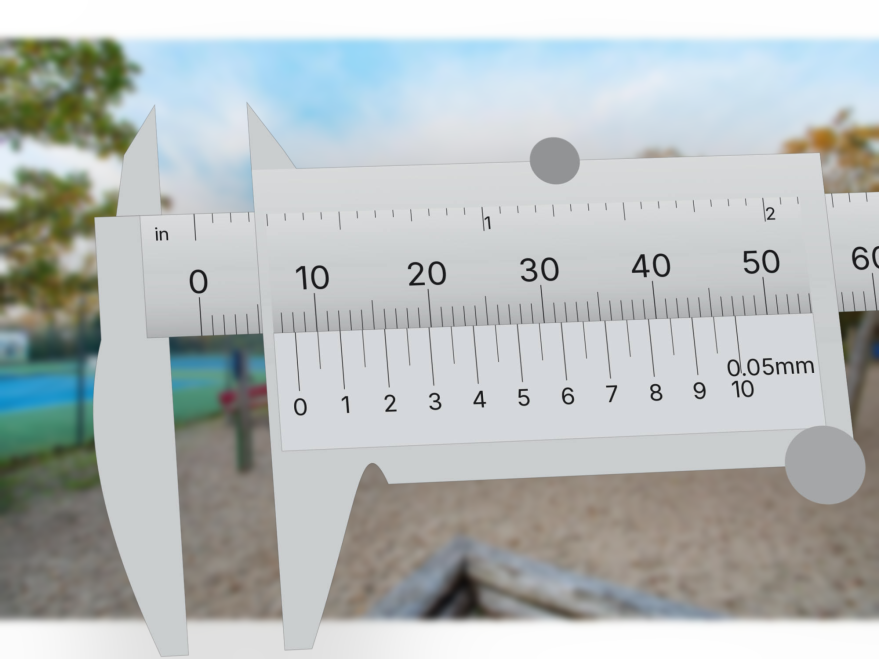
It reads 8.1 mm
